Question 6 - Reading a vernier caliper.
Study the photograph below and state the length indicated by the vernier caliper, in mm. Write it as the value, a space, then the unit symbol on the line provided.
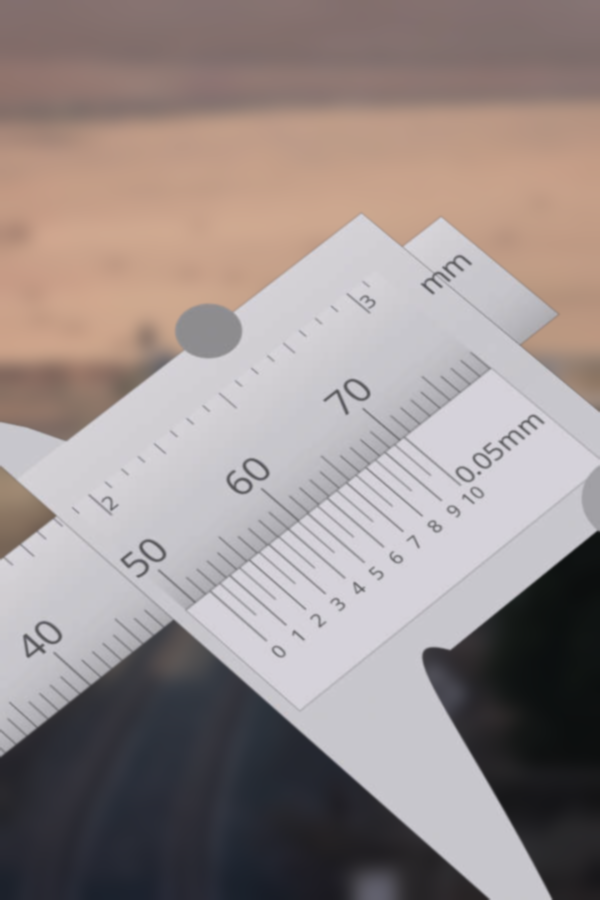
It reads 51.4 mm
